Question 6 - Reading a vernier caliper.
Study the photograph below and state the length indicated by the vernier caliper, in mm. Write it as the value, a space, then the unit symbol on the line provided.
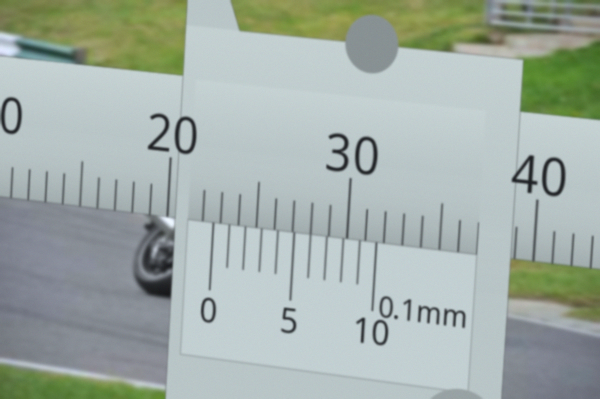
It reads 22.6 mm
